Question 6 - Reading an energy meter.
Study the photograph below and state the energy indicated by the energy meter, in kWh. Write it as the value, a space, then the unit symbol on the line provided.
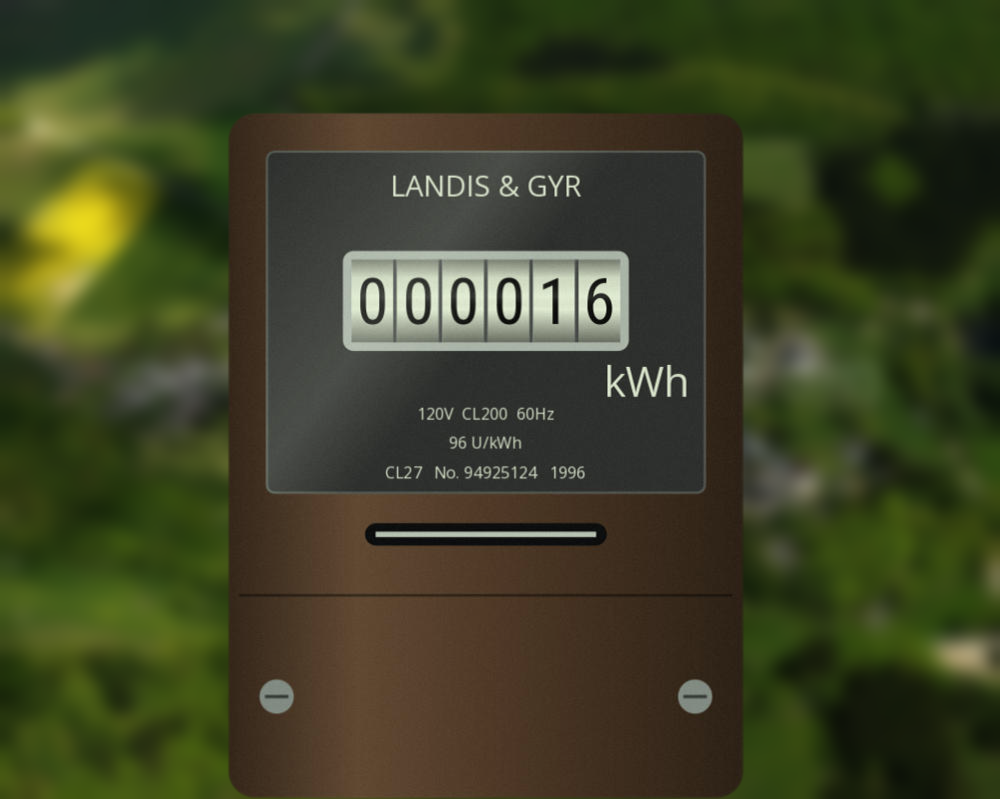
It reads 16 kWh
